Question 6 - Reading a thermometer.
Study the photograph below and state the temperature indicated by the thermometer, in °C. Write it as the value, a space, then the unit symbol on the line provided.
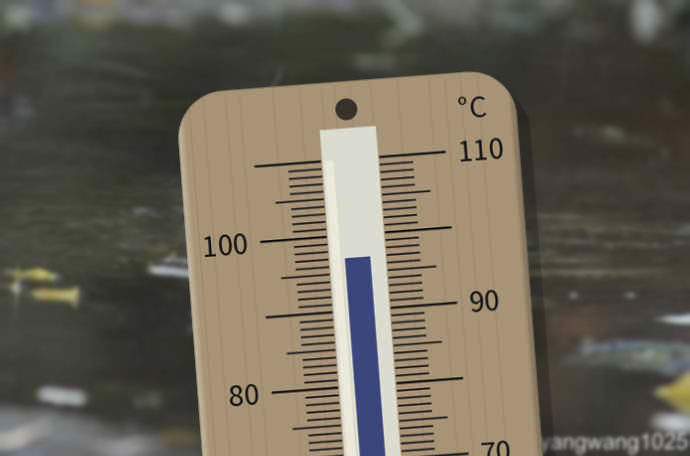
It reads 97 °C
